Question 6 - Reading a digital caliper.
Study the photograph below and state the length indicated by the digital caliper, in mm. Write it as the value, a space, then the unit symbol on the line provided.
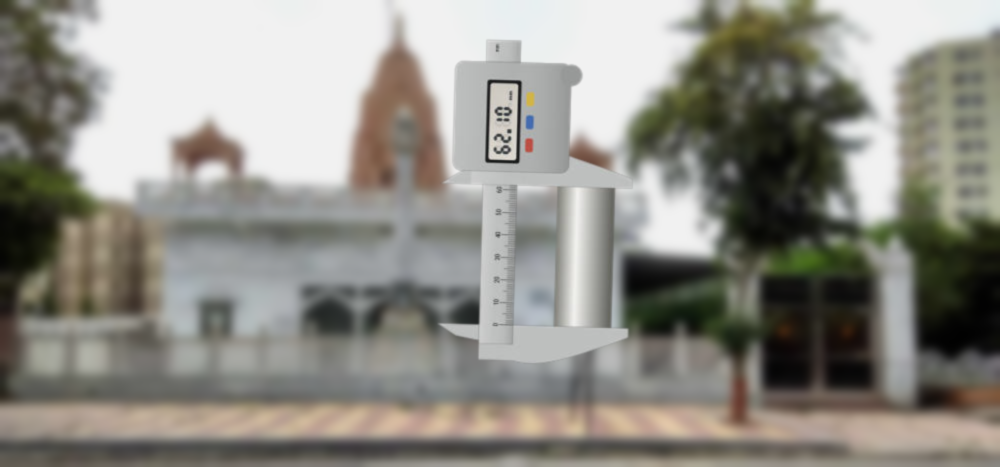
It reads 62.10 mm
